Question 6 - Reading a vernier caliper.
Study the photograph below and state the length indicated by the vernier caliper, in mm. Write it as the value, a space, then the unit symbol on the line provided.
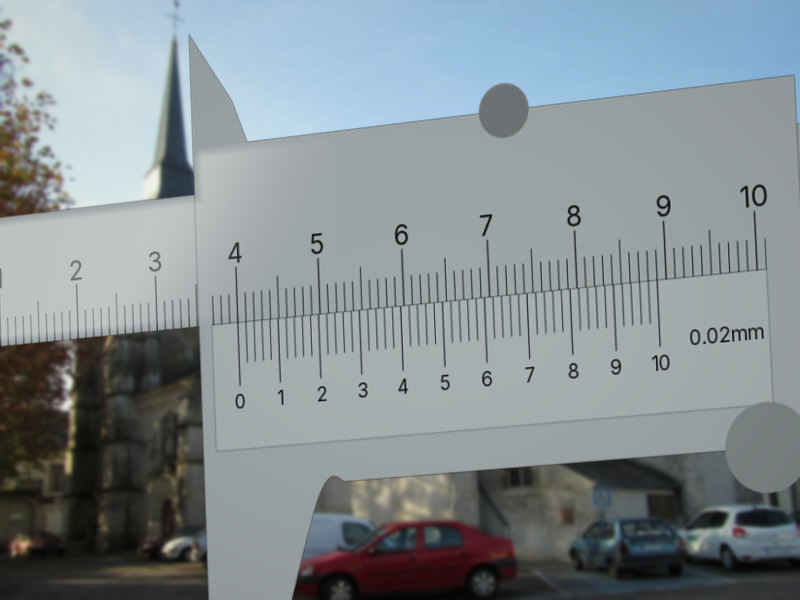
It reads 40.0 mm
